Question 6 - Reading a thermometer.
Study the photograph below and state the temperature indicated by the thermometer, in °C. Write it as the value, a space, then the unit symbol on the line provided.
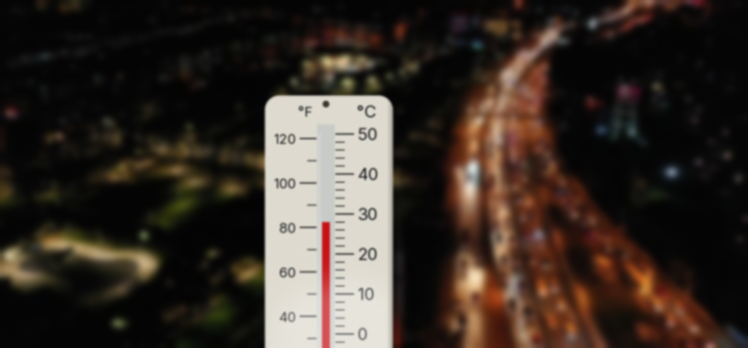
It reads 28 °C
